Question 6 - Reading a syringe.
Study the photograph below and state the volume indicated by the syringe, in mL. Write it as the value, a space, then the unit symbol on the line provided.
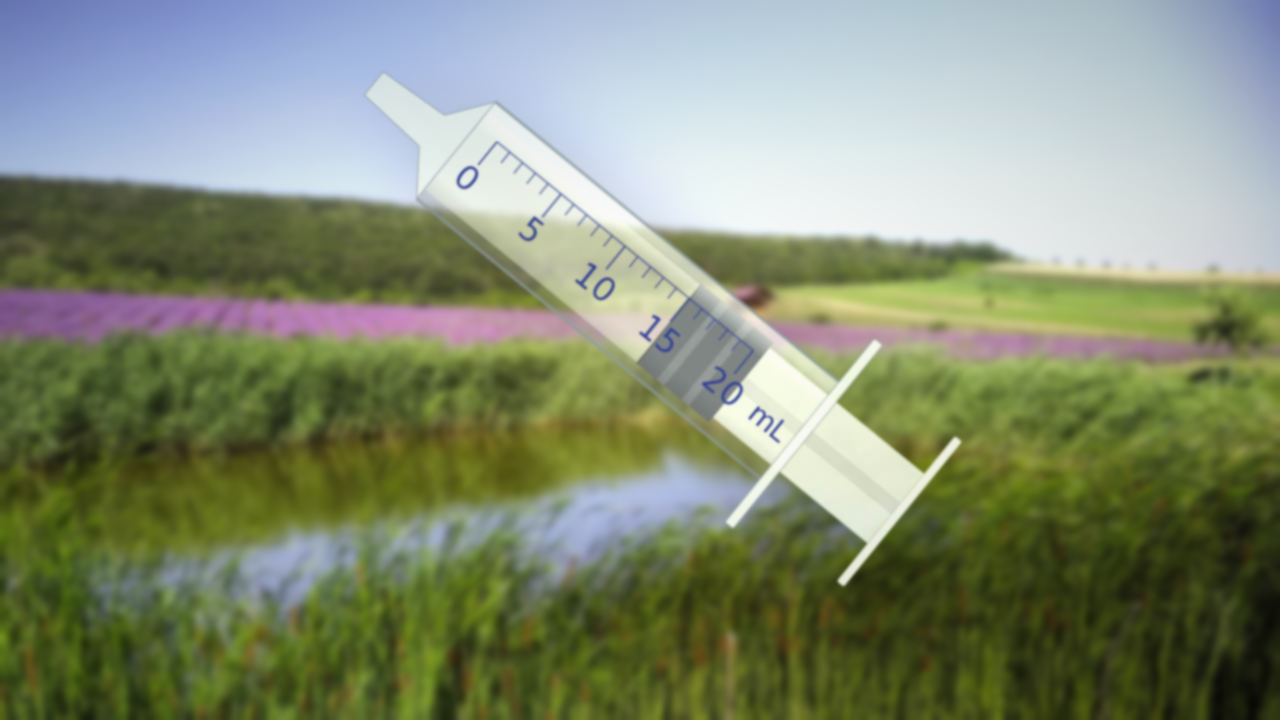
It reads 15 mL
